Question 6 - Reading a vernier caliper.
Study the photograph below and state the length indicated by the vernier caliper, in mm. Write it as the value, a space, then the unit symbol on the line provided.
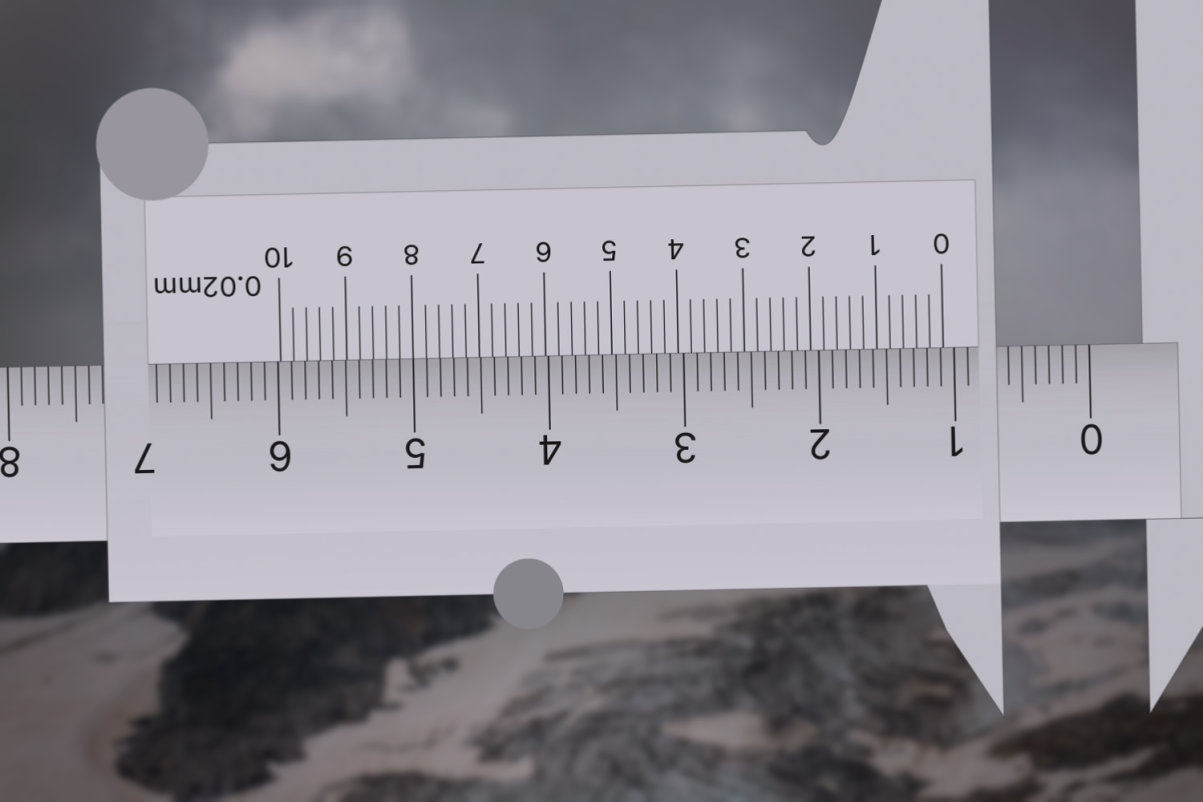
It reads 10.8 mm
